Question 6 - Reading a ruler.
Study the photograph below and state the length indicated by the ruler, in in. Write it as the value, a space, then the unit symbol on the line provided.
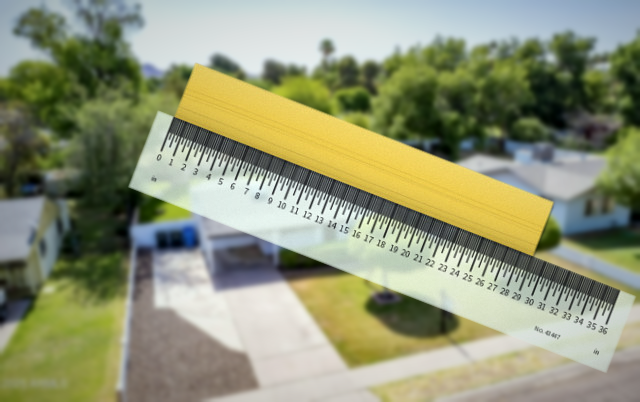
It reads 29 in
